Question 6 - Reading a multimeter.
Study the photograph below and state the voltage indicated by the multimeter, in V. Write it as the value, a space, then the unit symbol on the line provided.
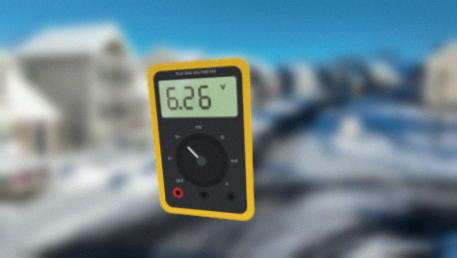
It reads 6.26 V
